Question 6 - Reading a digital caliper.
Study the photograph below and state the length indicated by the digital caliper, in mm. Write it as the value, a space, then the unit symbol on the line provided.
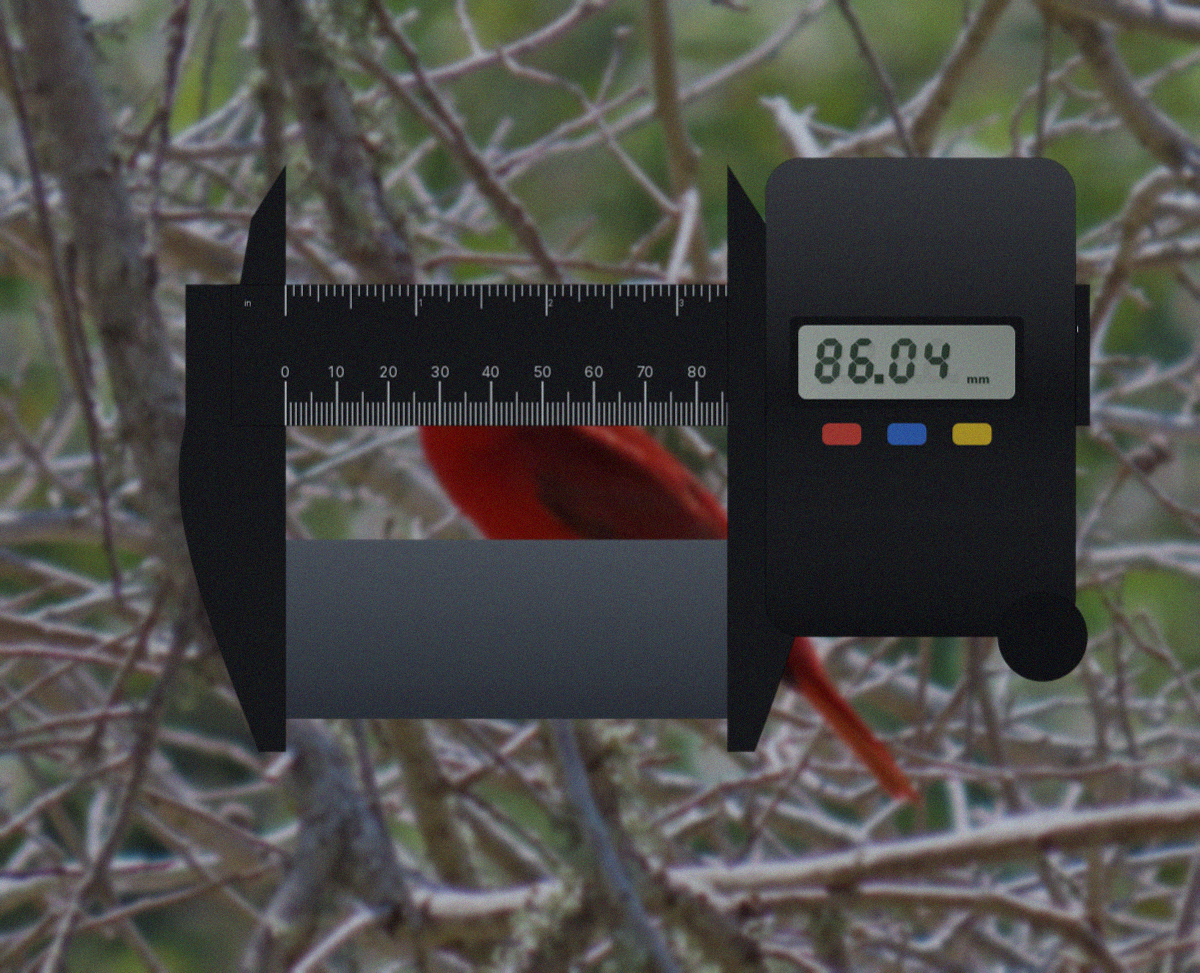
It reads 86.04 mm
